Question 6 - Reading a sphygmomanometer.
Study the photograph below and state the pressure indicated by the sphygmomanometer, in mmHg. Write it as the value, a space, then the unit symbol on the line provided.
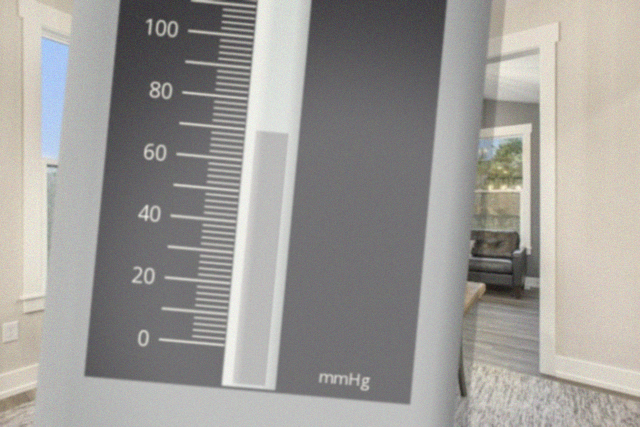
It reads 70 mmHg
